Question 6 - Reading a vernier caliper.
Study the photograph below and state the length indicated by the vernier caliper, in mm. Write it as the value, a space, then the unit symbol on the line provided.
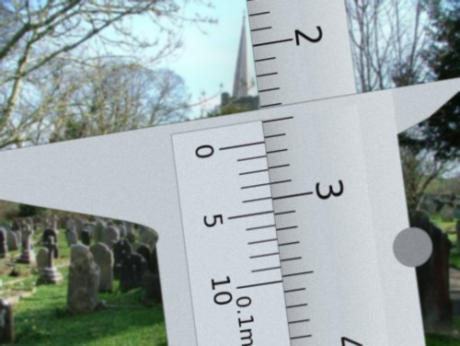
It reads 26.3 mm
